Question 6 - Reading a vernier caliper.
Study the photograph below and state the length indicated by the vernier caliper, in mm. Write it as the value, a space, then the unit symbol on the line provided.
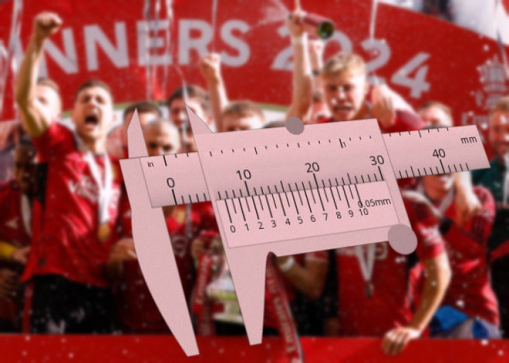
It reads 6.6 mm
